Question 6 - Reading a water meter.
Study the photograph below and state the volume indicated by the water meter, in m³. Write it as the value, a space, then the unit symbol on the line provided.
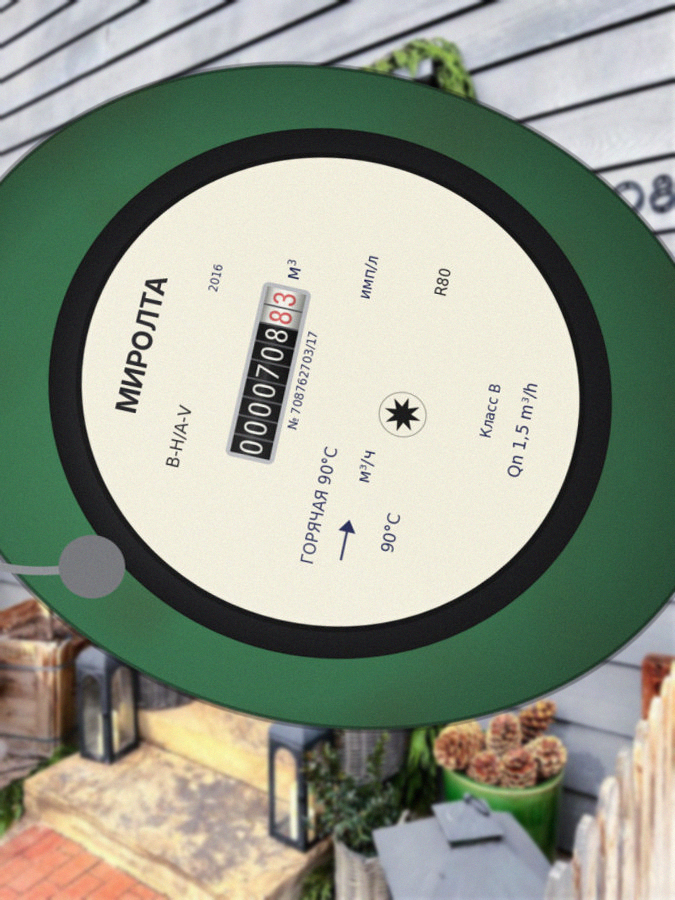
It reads 708.83 m³
